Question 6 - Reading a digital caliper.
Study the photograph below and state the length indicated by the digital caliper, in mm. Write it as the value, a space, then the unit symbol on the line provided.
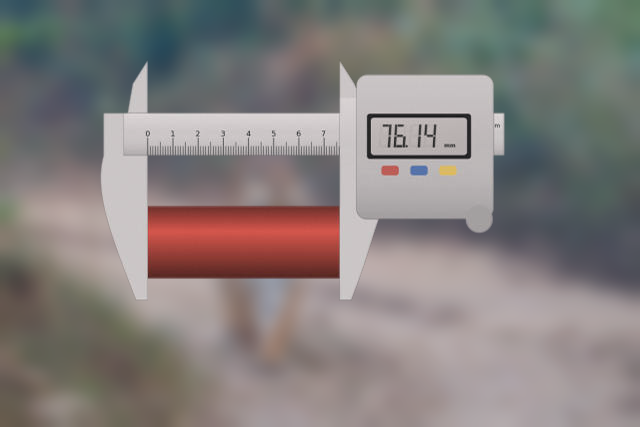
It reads 76.14 mm
